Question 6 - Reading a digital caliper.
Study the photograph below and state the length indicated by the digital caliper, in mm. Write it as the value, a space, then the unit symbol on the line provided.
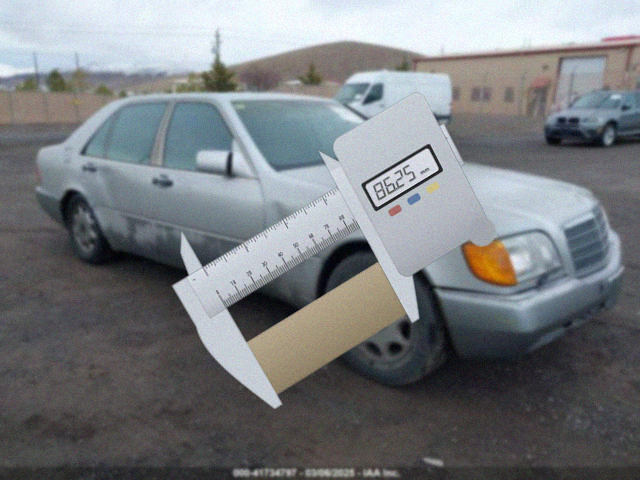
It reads 86.25 mm
